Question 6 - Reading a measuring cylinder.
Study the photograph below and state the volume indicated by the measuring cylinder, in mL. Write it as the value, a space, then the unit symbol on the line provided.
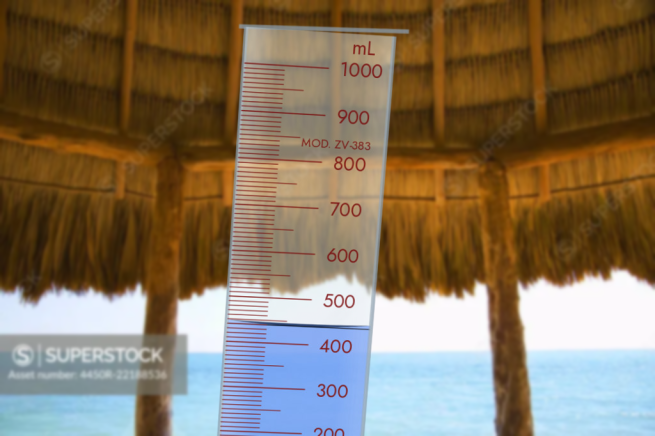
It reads 440 mL
